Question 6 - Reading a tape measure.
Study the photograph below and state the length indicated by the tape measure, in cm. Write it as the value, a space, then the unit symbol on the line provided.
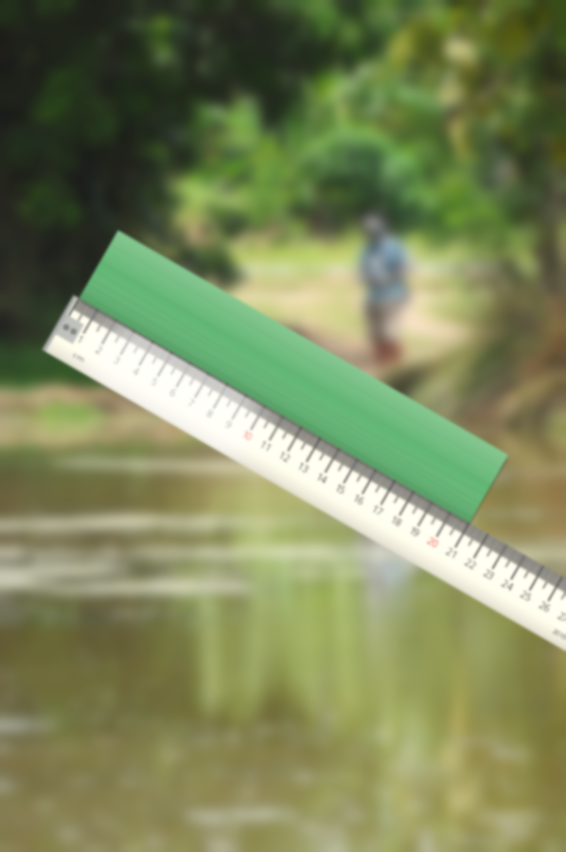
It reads 21 cm
